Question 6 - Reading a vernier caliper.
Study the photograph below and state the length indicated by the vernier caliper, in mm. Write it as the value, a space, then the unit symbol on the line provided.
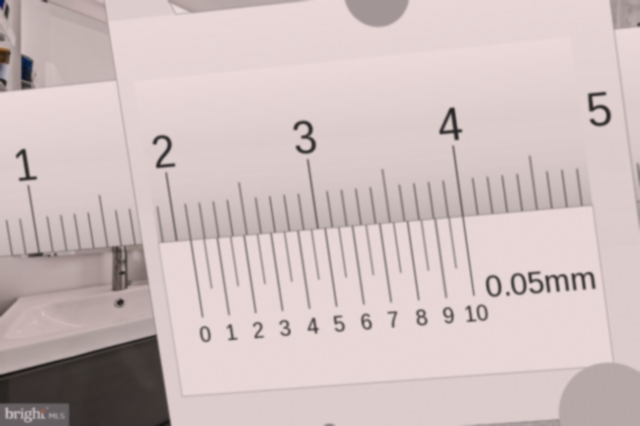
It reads 21.0 mm
